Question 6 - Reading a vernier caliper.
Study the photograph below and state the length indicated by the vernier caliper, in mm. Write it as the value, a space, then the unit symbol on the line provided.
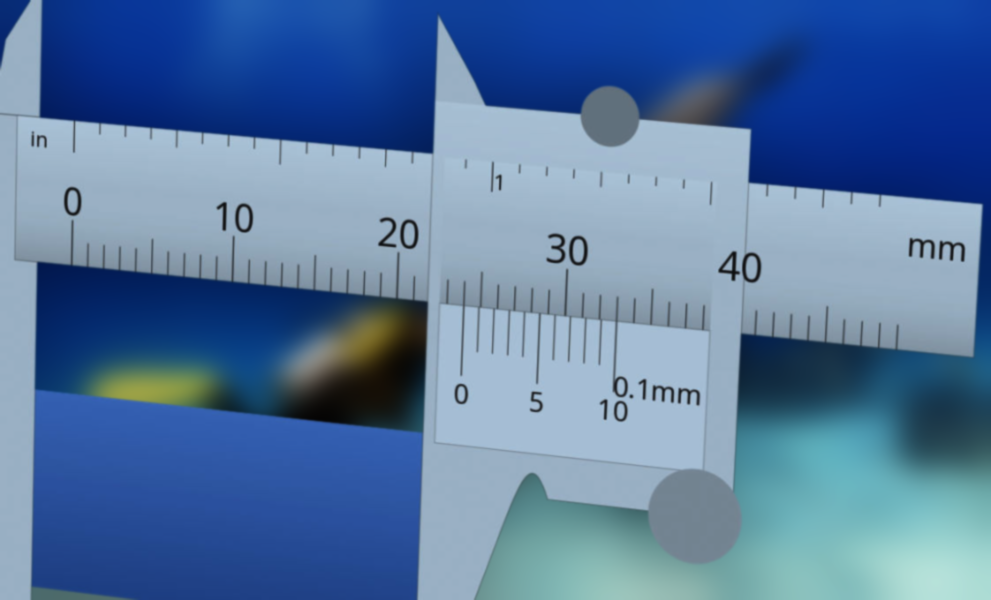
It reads 24.0 mm
